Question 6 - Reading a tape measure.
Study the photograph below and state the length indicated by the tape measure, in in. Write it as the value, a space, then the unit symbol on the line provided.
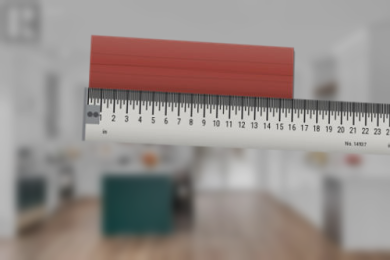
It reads 16 in
